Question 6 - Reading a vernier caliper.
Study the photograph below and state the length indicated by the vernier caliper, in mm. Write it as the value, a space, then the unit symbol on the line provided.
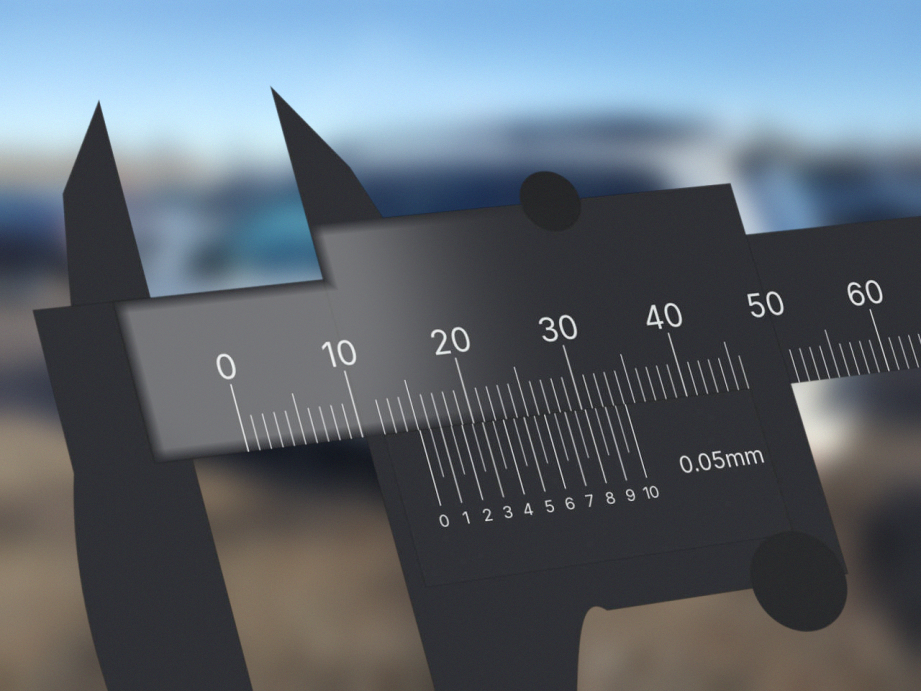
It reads 15.1 mm
